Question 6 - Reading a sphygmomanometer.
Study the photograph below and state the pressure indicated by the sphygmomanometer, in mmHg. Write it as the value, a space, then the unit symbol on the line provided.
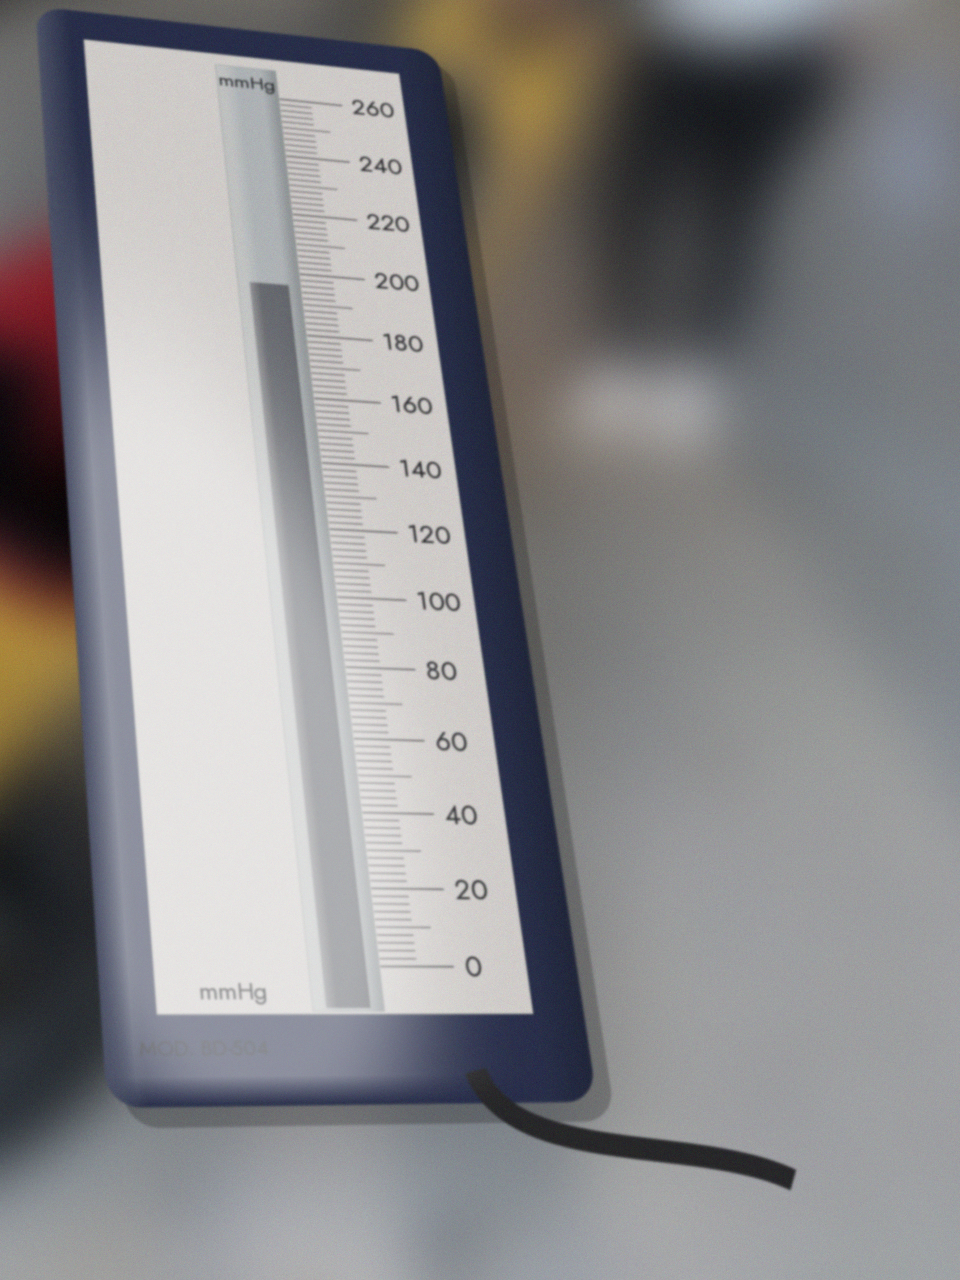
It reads 196 mmHg
